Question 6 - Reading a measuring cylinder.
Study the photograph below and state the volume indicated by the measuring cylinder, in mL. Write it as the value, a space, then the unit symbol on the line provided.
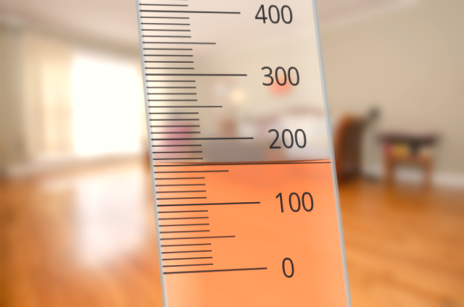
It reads 160 mL
